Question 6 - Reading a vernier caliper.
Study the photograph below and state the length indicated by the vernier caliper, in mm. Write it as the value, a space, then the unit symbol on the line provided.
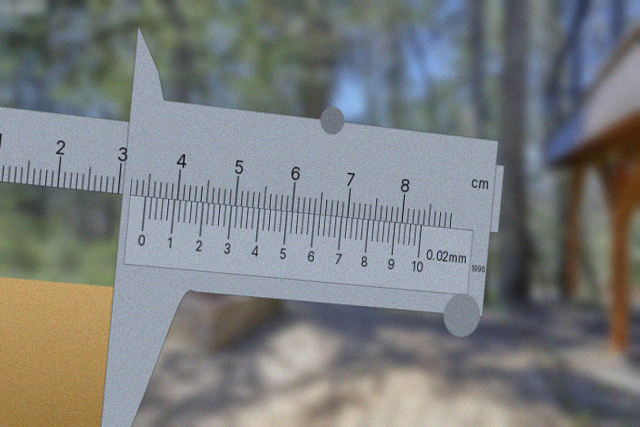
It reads 34.6 mm
